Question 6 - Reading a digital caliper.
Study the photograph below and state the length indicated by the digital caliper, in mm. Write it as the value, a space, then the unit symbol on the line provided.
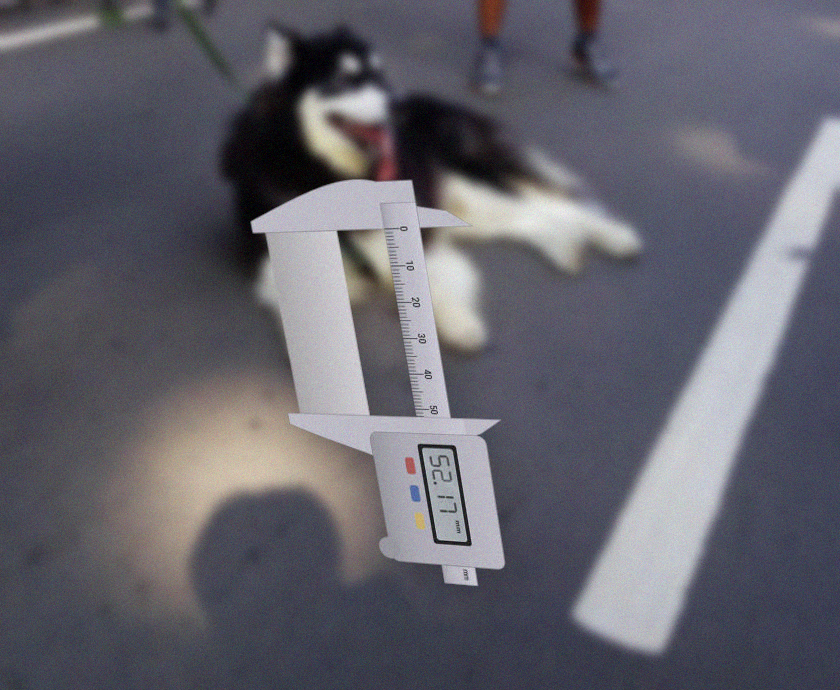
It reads 52.17 mm
